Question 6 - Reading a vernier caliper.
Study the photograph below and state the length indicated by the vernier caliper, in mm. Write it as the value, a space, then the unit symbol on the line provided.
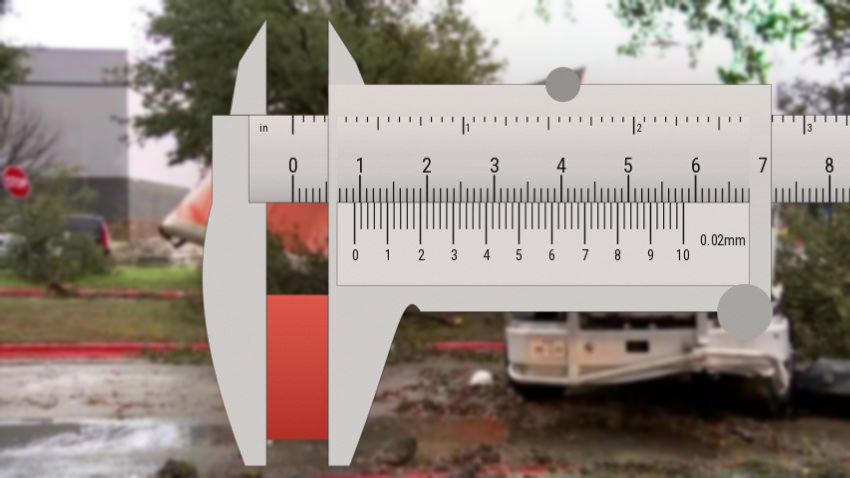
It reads 9.2 mm
